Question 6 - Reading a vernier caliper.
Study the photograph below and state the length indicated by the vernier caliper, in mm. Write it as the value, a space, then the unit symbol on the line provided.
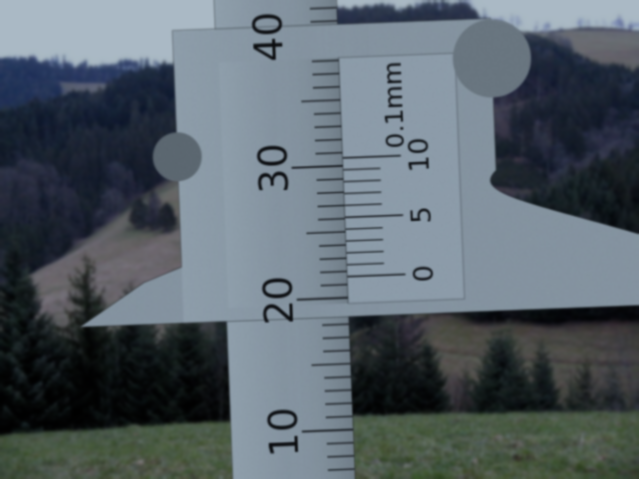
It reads 21.6 mm
